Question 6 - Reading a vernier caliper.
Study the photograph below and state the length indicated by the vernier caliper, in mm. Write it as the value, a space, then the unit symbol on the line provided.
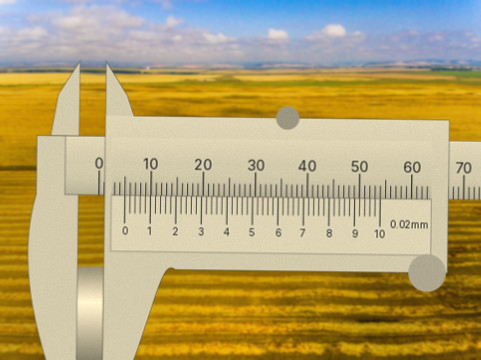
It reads 5.0 mm
